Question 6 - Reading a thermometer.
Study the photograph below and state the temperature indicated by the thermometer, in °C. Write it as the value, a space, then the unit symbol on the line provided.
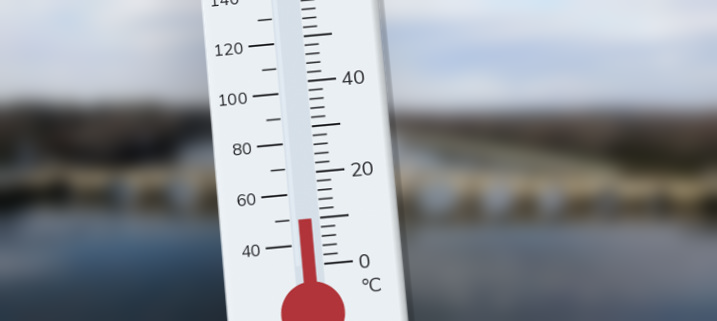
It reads 10 °C
